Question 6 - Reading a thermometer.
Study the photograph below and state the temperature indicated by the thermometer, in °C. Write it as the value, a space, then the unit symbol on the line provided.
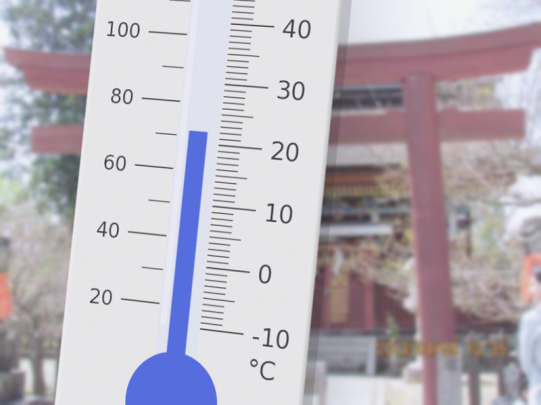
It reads 22 °C
